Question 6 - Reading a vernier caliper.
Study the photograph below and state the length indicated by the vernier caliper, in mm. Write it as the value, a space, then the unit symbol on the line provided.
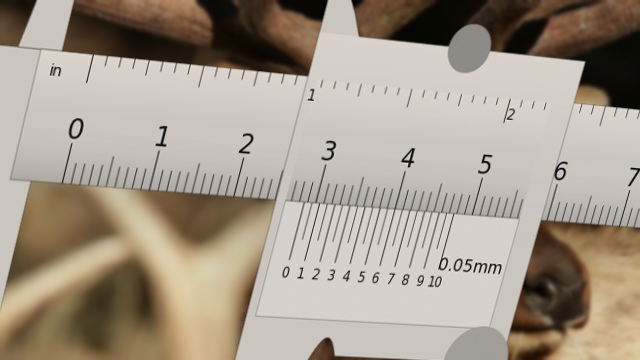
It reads 28.6 mm
